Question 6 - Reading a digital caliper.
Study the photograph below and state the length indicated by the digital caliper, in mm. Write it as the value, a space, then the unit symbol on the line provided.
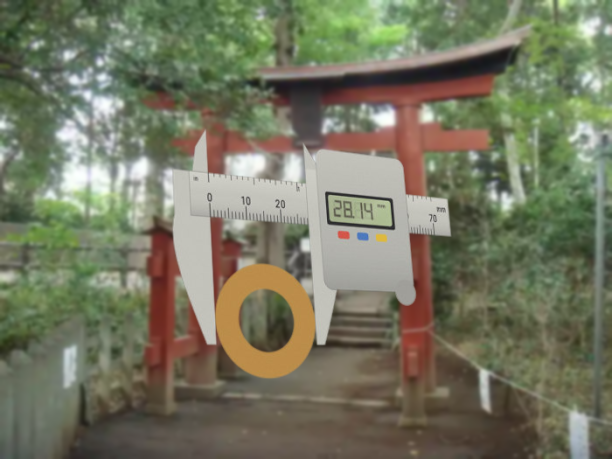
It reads 28.14 mm
